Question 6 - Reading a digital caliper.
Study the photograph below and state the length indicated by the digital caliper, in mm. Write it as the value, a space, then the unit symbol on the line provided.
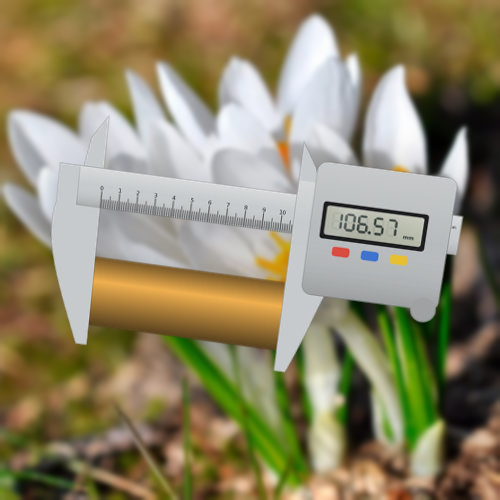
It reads 106.57 mm
